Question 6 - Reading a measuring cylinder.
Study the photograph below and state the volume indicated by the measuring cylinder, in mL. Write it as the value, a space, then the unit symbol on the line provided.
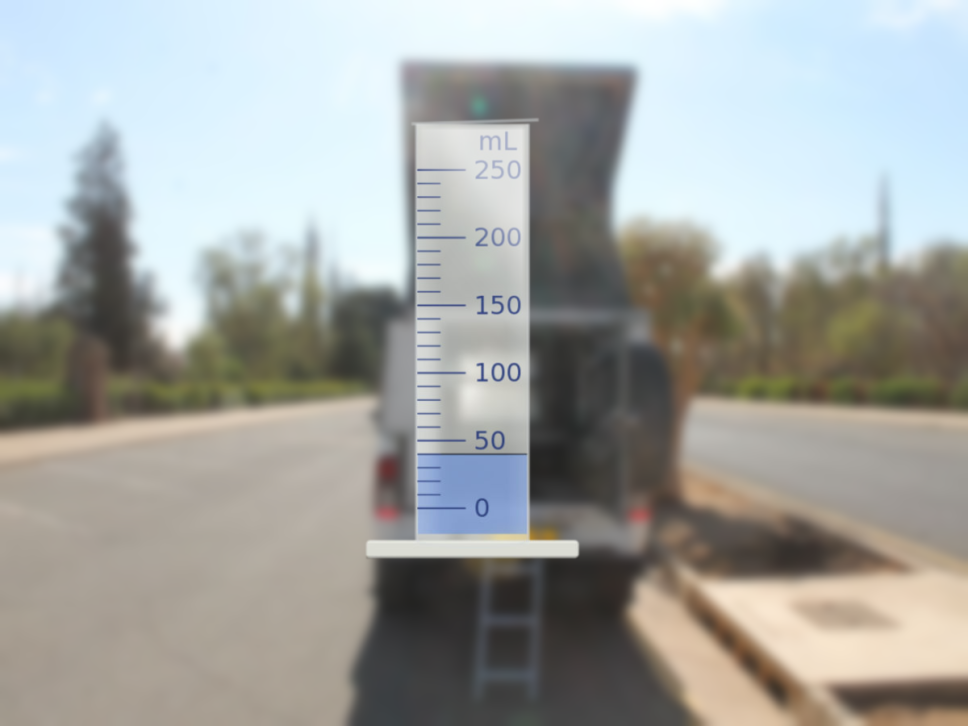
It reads 40 mL
